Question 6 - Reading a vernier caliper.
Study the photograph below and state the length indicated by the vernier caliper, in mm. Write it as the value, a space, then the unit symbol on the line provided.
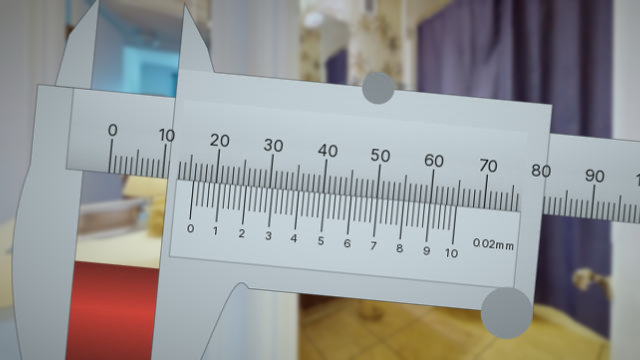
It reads 15.8 mm
